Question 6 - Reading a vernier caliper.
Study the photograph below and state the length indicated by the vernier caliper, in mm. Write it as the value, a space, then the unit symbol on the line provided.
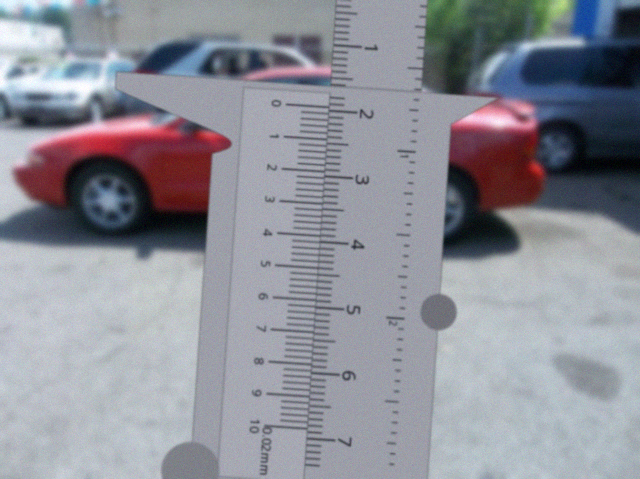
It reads 19.5 mm
